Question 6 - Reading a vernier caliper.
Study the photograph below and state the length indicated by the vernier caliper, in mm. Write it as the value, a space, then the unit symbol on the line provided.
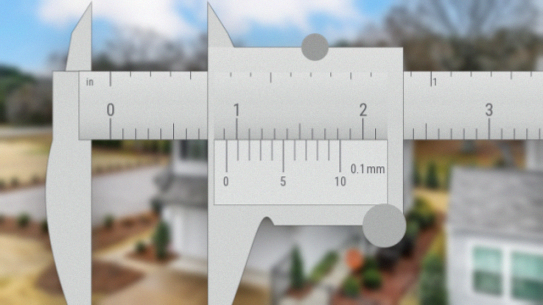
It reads 9.2 mm
